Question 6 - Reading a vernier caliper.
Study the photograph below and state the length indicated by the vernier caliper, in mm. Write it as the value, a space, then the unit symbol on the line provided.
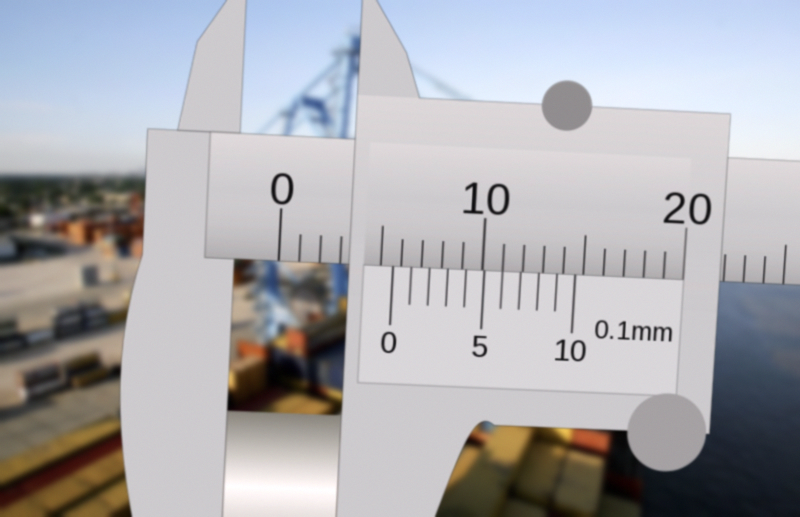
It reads 5.6 mm
